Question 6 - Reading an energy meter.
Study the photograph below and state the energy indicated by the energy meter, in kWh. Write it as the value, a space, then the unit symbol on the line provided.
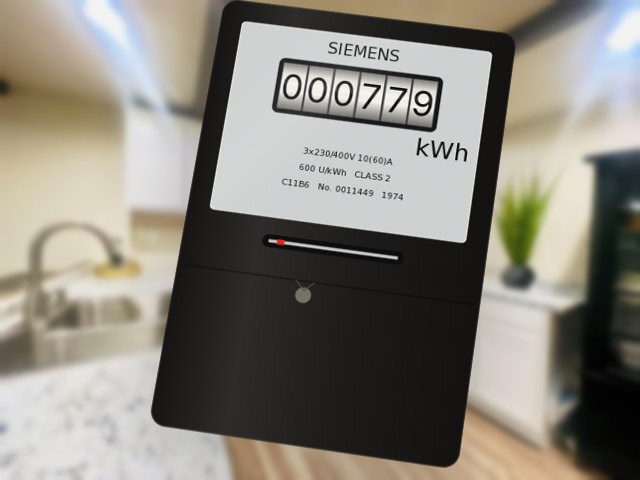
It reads 779 kWh
